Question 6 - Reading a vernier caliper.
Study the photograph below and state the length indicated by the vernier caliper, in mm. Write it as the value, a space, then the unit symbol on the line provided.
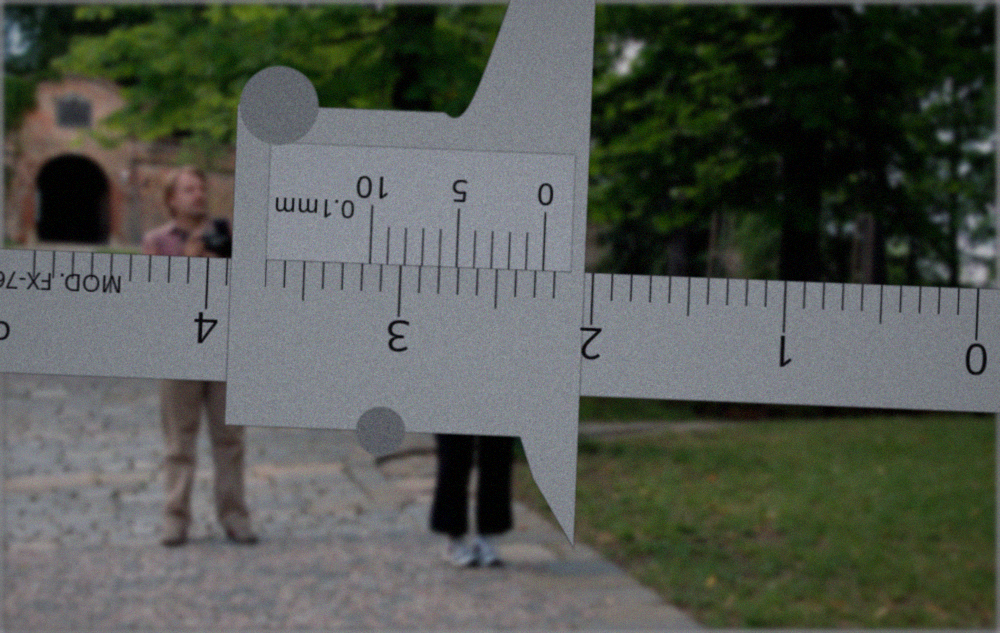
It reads 22.6 mm
